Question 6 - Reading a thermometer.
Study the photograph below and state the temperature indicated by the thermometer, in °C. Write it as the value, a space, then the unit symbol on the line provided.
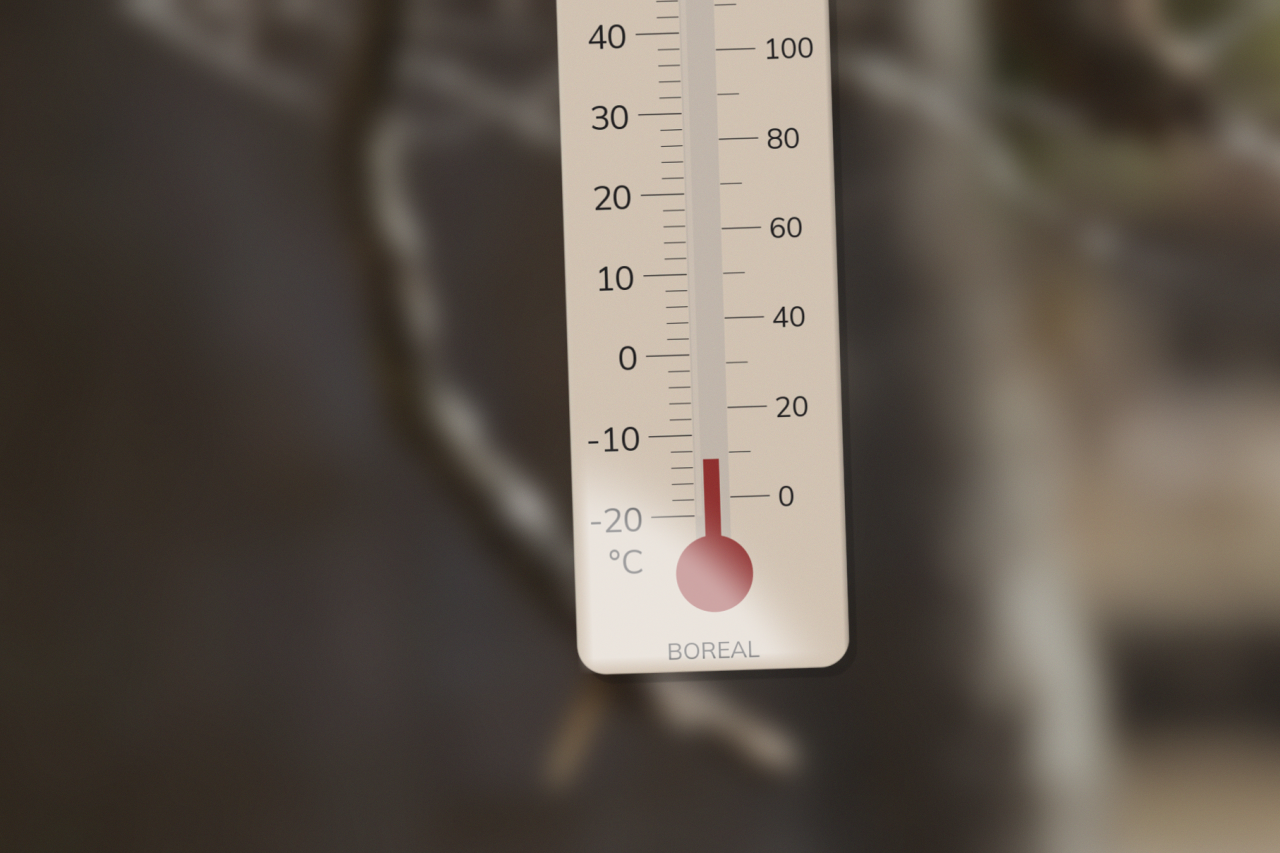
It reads -13 °C
